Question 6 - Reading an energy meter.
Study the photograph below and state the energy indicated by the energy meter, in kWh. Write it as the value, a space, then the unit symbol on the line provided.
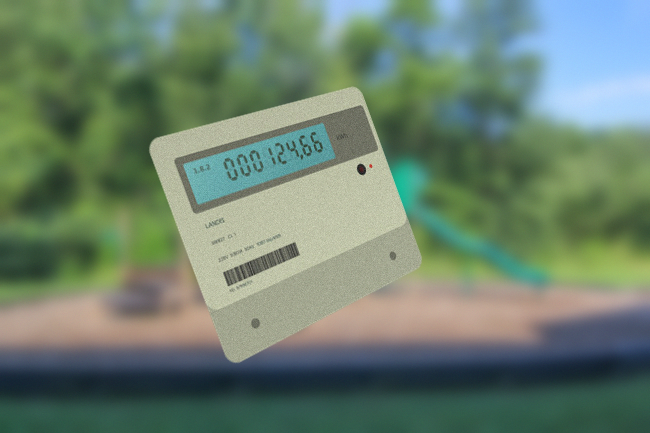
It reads 124.66 kWh
